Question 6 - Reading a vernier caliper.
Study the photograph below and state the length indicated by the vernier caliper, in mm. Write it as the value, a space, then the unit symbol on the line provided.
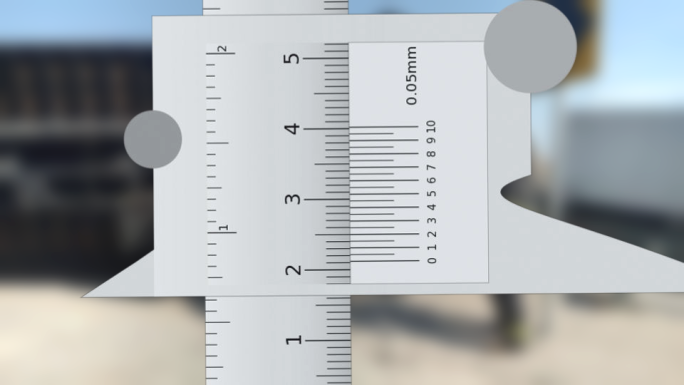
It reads 21.2 mm
